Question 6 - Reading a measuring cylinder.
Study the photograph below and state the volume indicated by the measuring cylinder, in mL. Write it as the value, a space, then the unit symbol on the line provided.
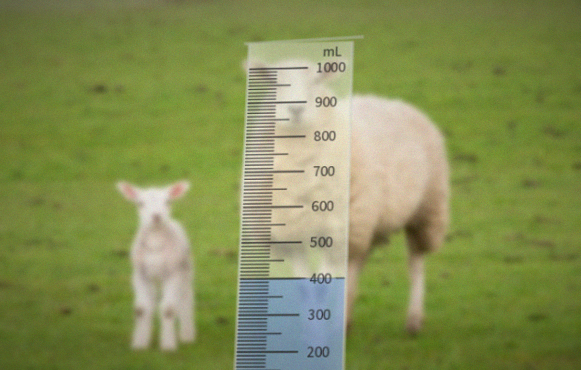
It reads 400 mL
